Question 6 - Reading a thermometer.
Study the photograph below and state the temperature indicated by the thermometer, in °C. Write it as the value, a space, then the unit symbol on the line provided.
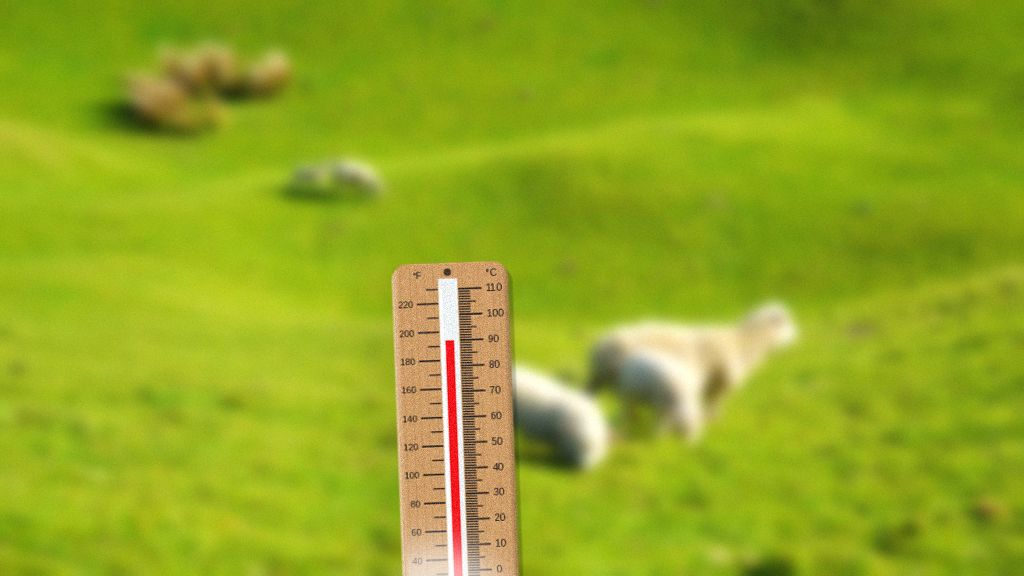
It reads 90 °C
